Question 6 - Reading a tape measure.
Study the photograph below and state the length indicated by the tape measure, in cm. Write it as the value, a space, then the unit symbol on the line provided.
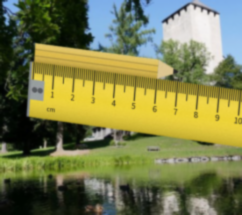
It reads 7 cm
